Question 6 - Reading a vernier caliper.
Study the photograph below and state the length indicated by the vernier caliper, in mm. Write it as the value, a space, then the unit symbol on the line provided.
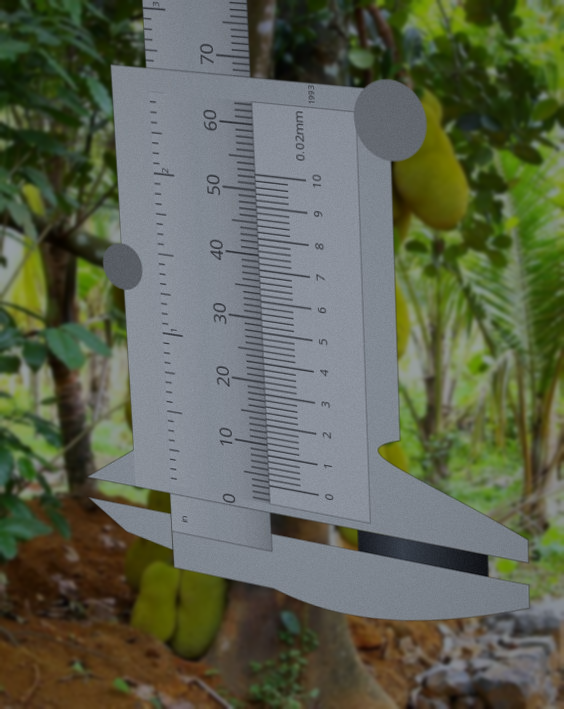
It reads 3.4 mm
